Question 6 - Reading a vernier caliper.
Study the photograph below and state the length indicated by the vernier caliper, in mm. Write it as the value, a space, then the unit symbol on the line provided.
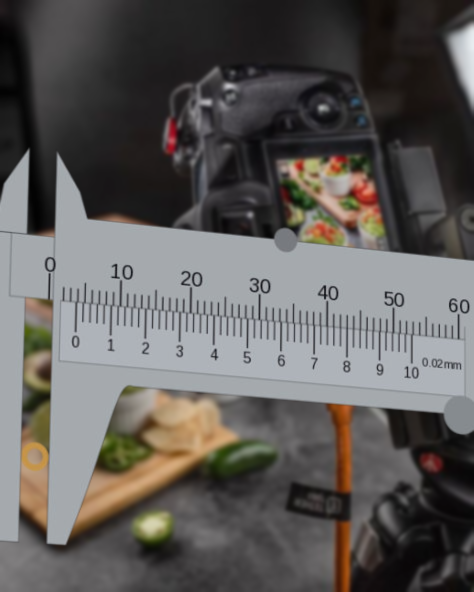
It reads 3.8 mm
